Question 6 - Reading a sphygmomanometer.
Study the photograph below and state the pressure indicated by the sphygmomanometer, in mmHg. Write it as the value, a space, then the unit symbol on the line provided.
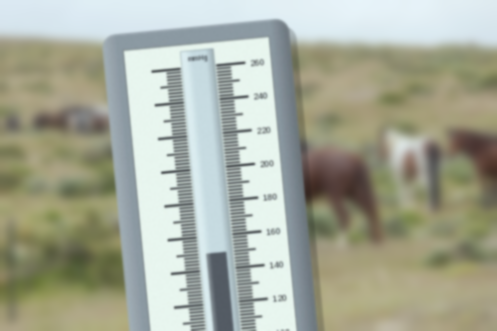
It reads 150 mmHg
